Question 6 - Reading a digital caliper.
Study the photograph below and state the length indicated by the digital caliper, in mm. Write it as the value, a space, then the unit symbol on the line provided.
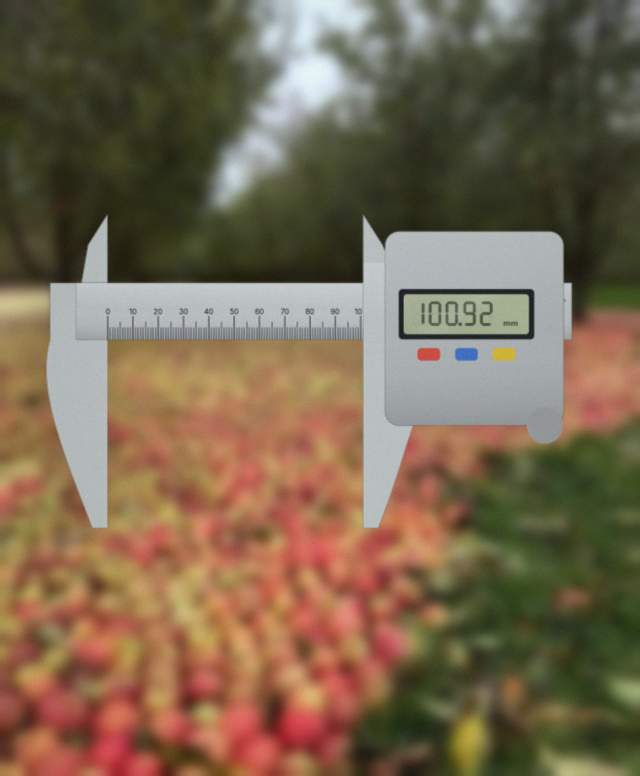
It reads 100.92 mm
